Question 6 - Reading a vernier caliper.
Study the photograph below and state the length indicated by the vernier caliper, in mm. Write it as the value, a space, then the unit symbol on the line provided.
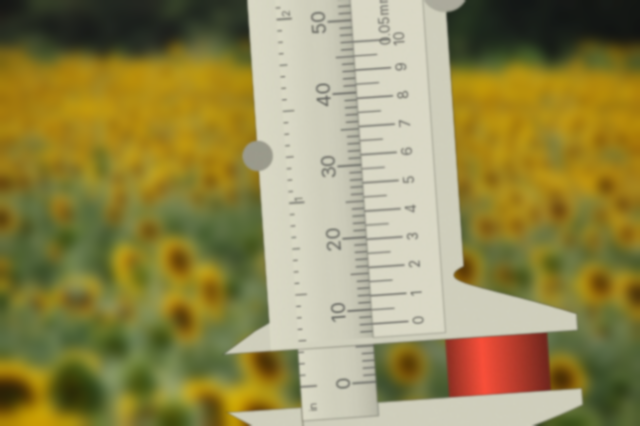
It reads 8.0 mm
